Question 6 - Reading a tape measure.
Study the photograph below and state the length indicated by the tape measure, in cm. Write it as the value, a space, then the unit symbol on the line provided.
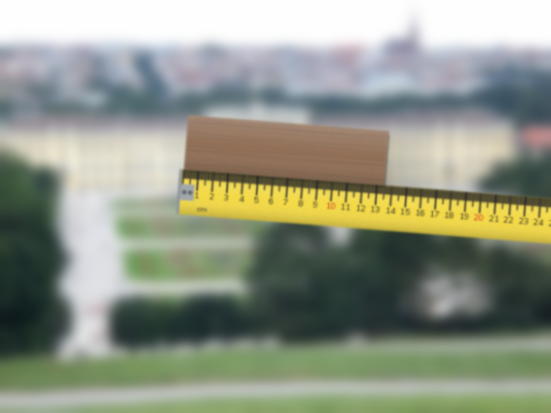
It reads 13.5 cm
